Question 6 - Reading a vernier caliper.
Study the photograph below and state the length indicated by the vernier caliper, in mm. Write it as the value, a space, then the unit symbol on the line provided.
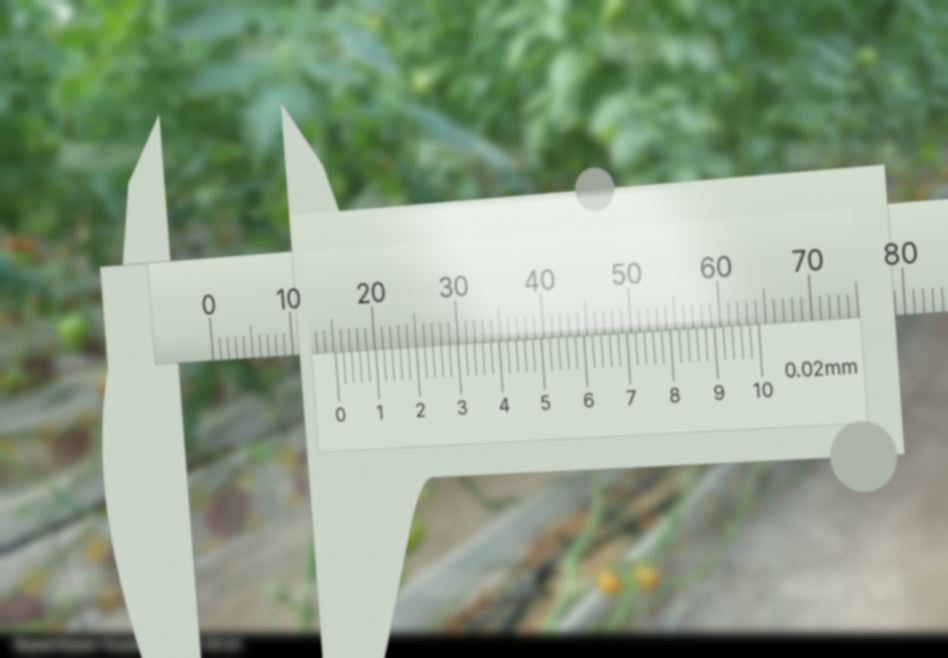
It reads 15.2 mm
